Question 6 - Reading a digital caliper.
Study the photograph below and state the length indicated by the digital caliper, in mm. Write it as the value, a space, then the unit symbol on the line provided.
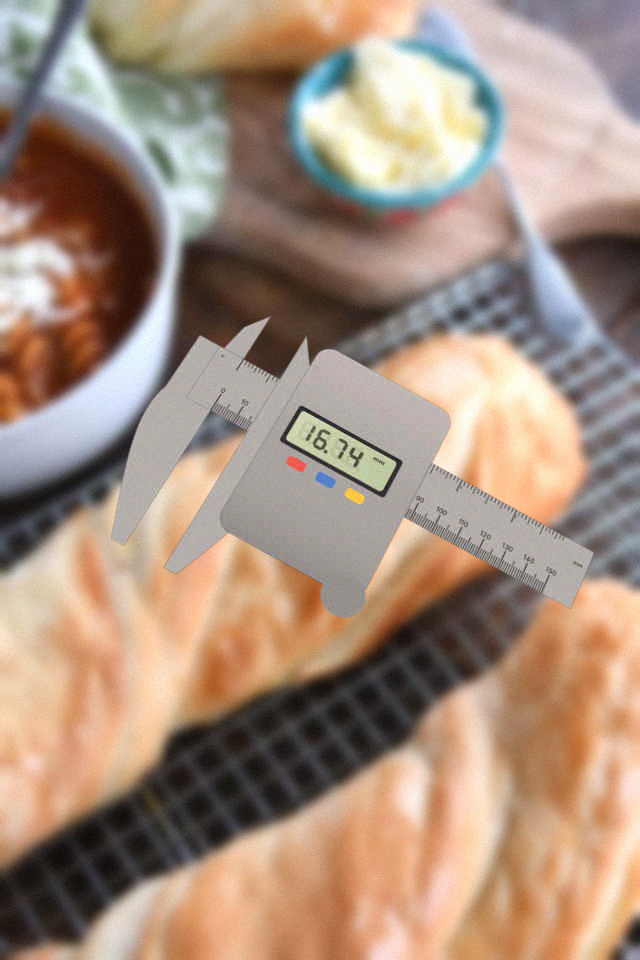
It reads 16.74 mm
